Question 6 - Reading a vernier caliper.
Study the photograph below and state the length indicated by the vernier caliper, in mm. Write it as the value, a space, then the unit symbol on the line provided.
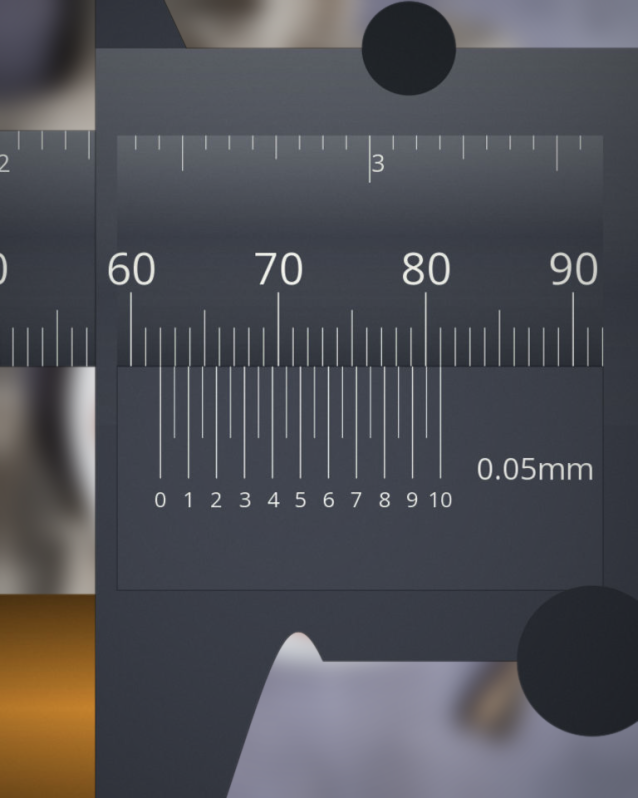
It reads 62.0 mm
